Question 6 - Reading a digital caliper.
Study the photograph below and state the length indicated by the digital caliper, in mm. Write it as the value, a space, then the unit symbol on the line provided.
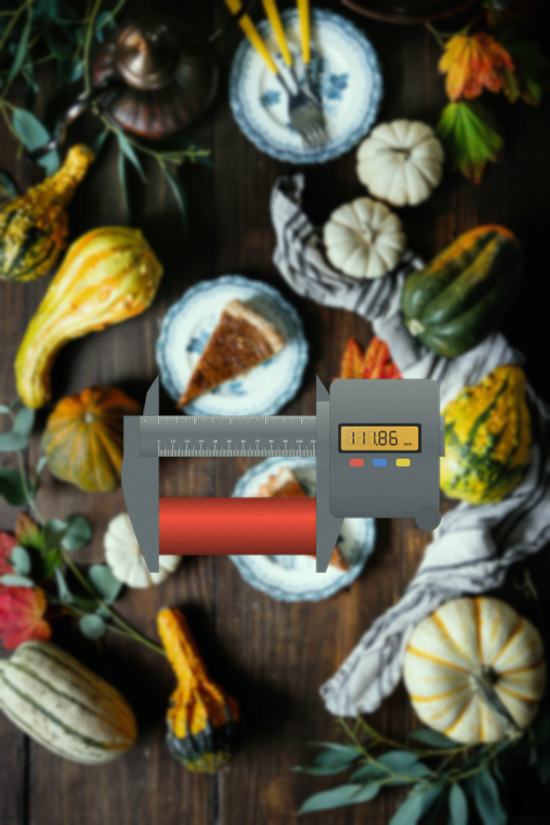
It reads 111.86 mm
